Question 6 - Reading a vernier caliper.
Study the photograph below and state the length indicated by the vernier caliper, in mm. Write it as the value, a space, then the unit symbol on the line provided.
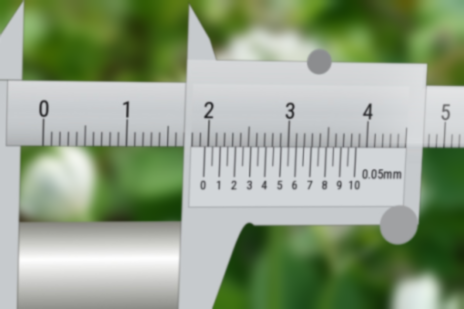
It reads 19.6 mm
